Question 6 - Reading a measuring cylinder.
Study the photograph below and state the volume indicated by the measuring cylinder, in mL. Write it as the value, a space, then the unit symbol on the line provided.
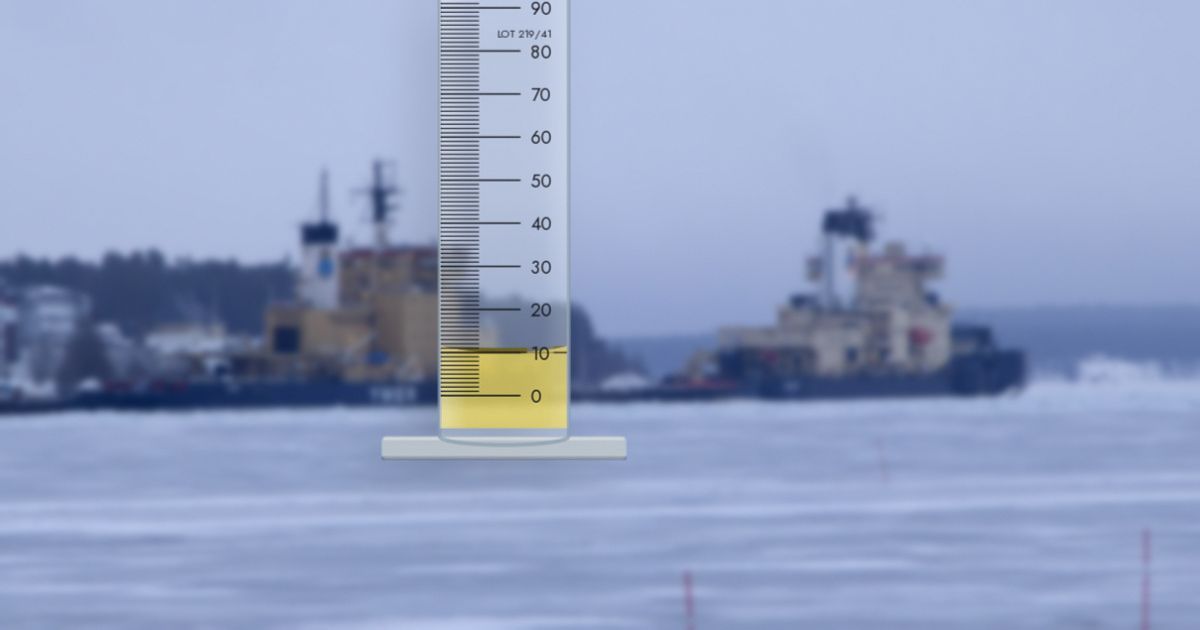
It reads 10 mL
